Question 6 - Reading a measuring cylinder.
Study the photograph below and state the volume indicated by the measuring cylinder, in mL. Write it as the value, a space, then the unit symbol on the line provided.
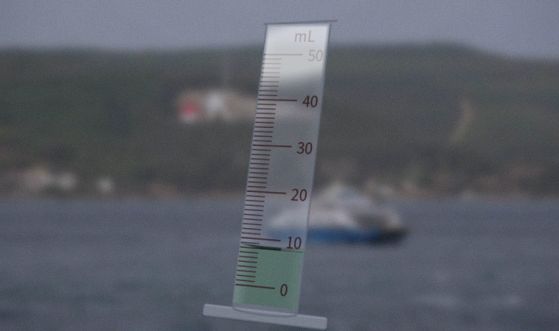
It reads 8 mL
